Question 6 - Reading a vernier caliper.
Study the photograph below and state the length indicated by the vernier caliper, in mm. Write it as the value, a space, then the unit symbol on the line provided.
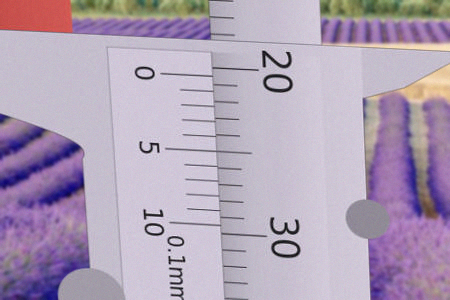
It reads 20.5 mm
